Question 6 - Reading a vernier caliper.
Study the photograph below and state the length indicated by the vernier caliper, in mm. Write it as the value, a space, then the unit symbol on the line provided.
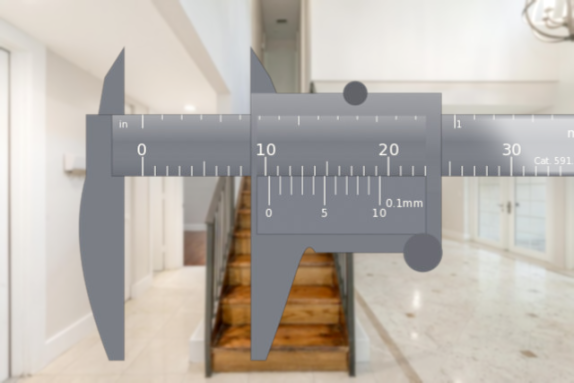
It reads 10.3 mm
